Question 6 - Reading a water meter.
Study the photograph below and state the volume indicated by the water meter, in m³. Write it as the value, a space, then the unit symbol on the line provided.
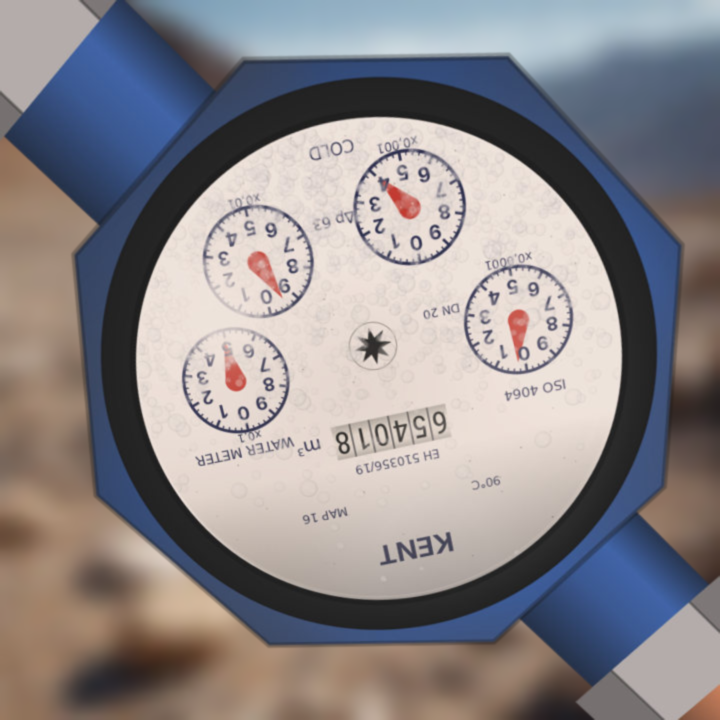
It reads 654018.4940 m³
